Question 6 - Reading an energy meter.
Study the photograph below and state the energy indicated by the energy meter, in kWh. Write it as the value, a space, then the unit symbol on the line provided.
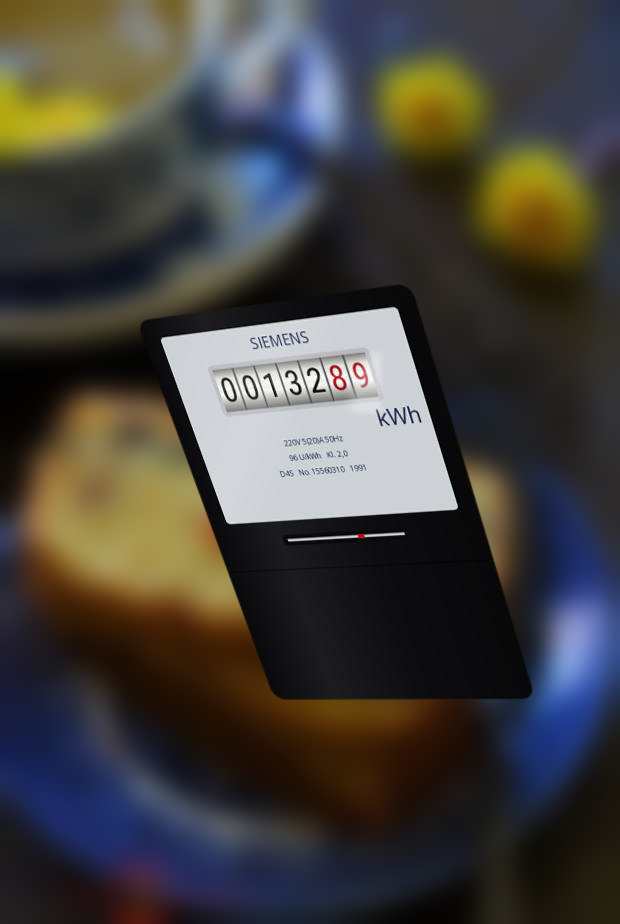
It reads 132.89 kWh
